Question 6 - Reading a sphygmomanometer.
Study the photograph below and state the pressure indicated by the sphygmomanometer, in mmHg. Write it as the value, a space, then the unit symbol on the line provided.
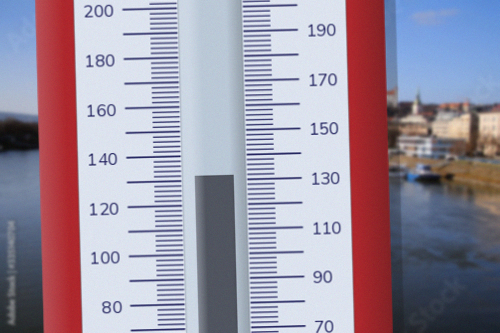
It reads 132 mmHg
